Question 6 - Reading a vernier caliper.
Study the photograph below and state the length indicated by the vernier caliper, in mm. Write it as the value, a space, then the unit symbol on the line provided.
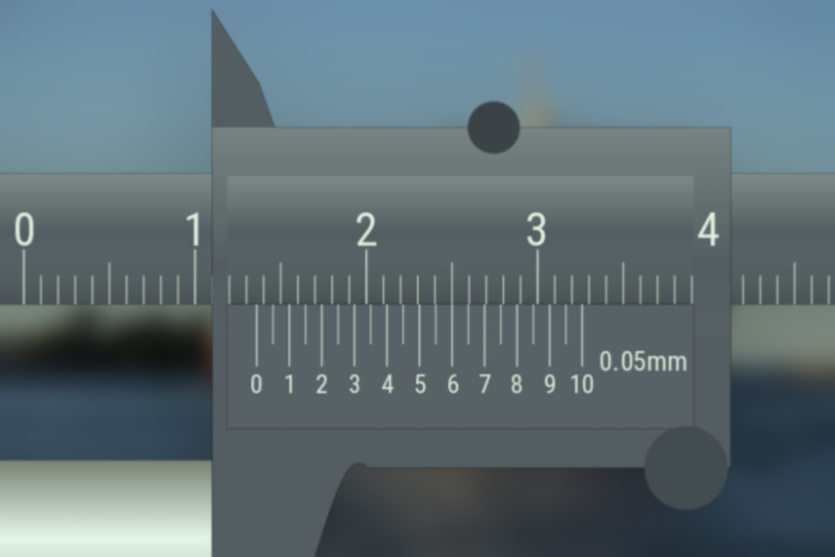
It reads 13.6 mm
